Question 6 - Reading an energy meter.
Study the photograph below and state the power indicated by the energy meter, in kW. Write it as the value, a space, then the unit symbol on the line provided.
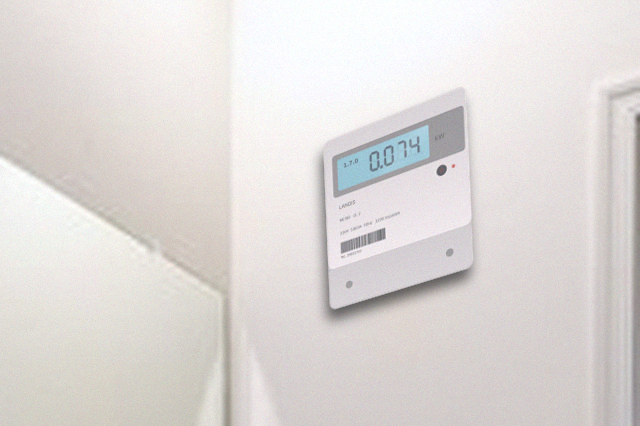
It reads 0.074 kW
